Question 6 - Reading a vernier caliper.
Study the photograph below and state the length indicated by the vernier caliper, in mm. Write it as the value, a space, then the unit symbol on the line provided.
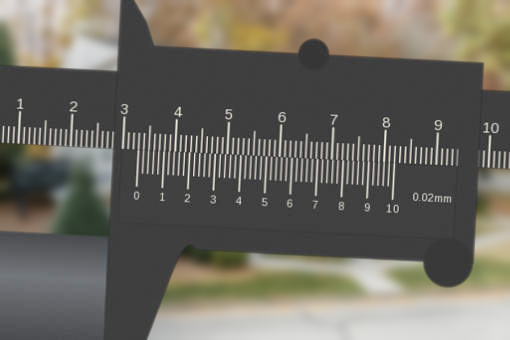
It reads 33.0 mm
